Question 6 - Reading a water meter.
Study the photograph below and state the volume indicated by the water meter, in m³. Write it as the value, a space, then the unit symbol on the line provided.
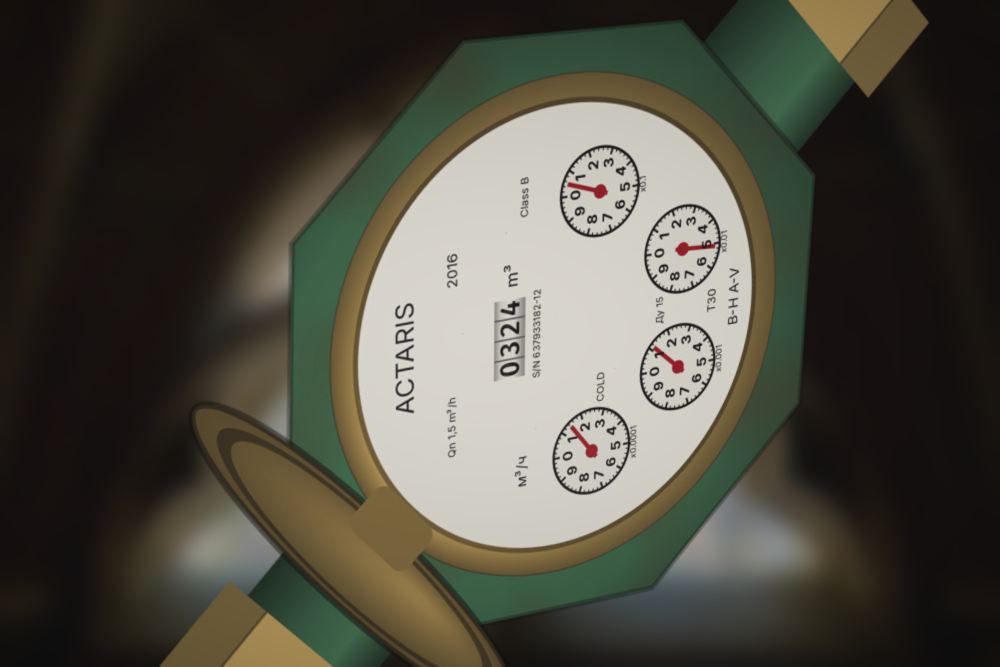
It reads 324.0511 m³
